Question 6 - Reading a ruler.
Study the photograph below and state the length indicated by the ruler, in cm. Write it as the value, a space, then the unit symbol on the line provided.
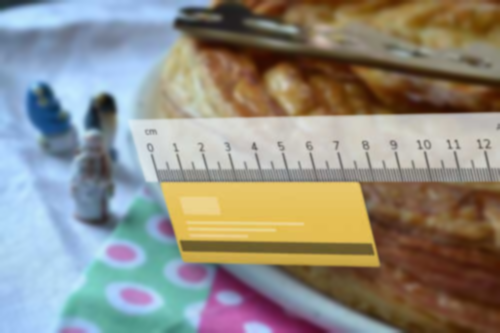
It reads 7.5 cm
